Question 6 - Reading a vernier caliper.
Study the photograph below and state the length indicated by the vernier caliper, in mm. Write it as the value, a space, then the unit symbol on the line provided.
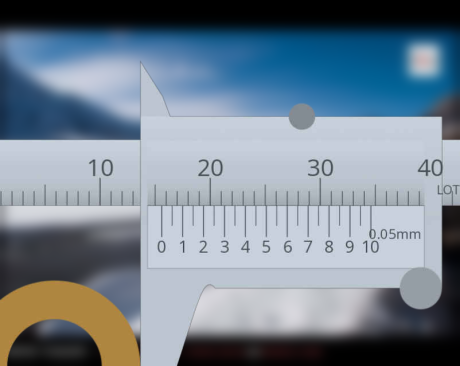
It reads 15.6 mm
